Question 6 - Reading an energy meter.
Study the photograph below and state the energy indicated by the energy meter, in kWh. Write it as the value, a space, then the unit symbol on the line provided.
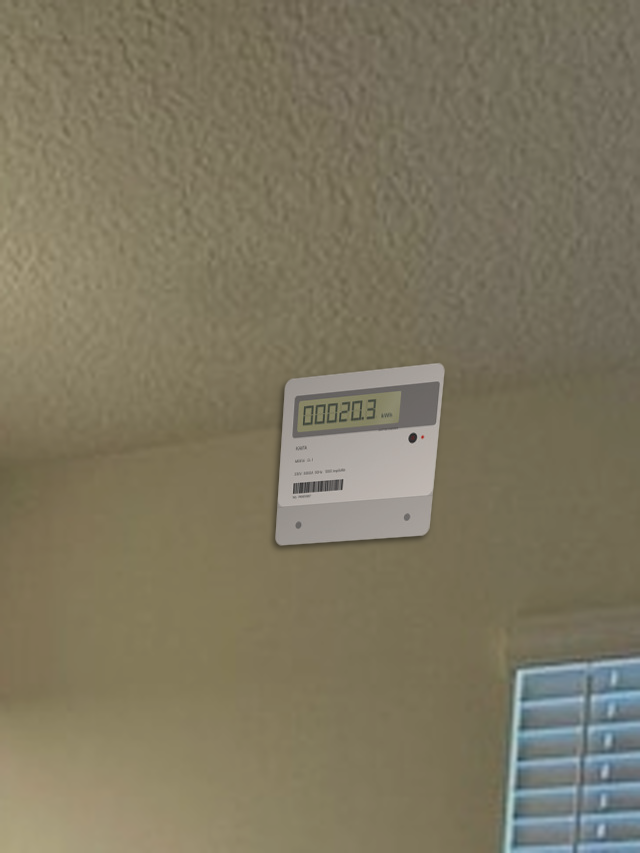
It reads 20.3 kWh
